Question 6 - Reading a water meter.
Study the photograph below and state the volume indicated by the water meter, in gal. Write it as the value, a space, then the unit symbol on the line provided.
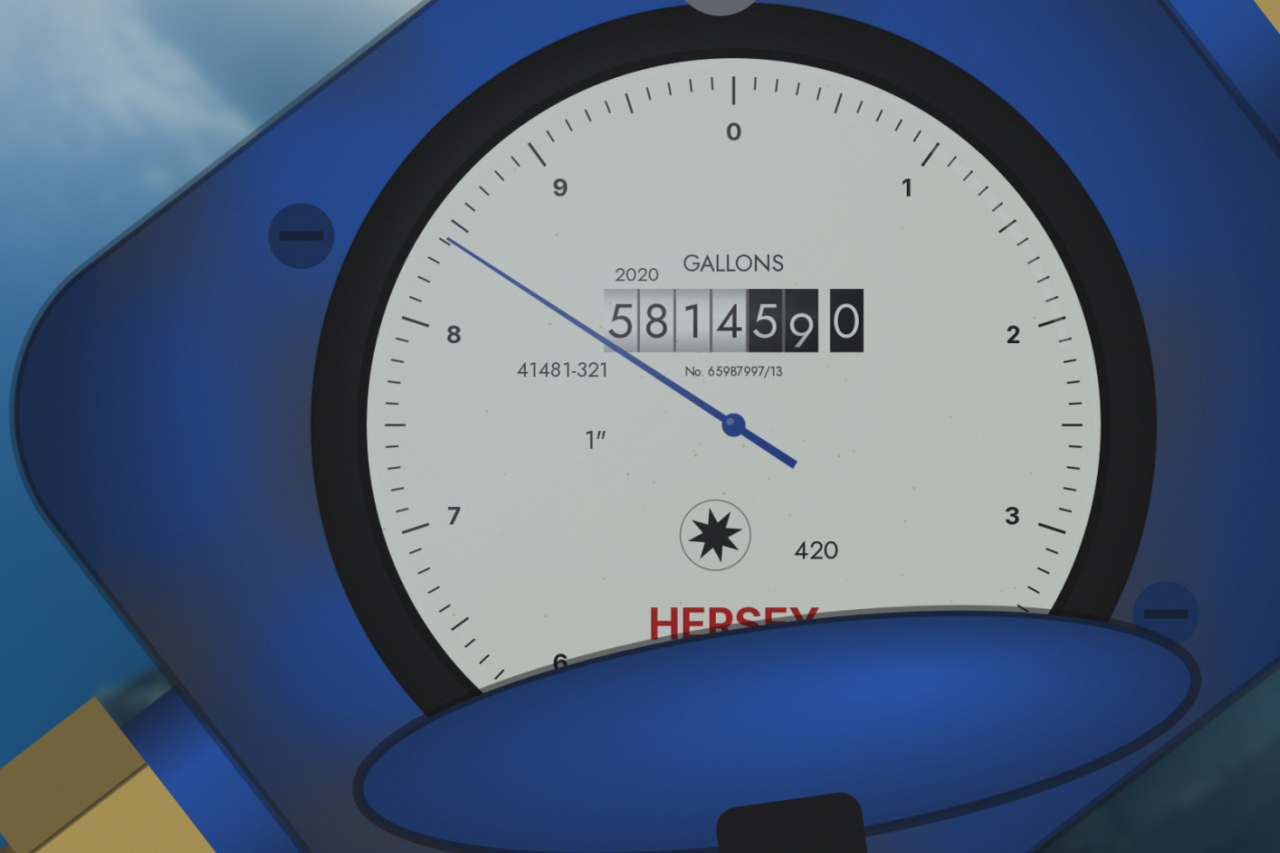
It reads 5814588.4 gal
